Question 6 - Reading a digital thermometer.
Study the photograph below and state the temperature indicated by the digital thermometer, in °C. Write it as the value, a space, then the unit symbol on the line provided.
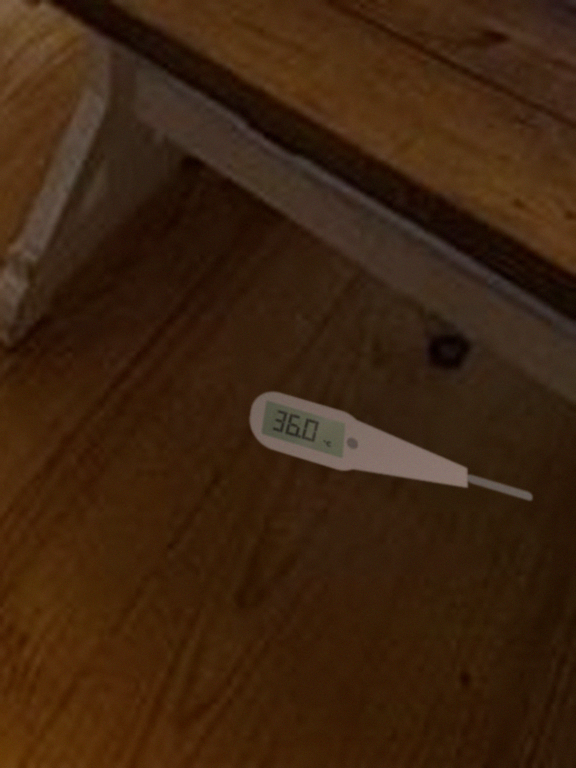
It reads 36.0 °C
